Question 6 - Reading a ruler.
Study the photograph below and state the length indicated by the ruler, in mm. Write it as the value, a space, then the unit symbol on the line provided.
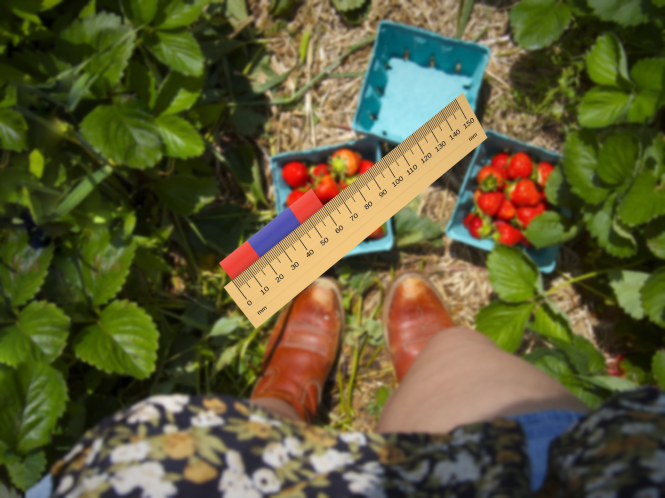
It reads 60 mm
